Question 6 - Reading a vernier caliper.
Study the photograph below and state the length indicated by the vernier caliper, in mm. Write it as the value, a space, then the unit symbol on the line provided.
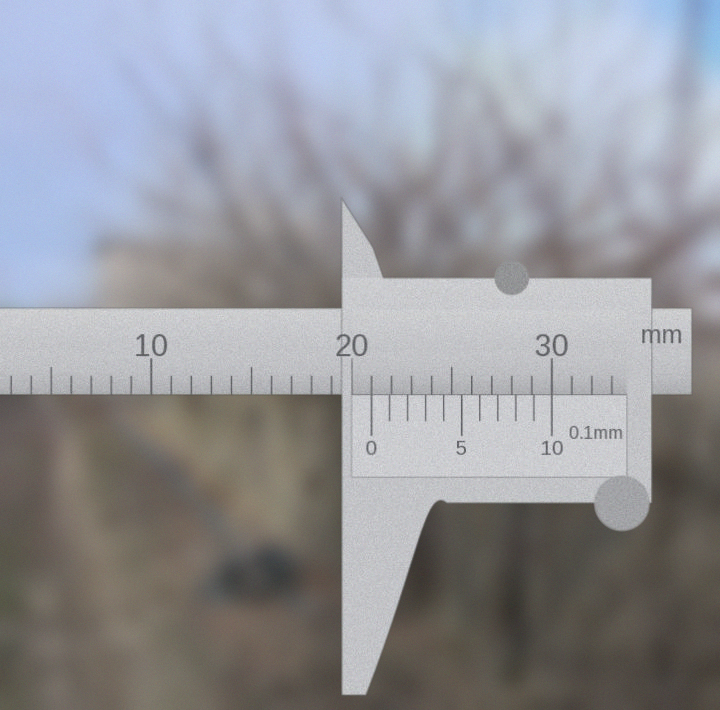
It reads 21.0 mm
